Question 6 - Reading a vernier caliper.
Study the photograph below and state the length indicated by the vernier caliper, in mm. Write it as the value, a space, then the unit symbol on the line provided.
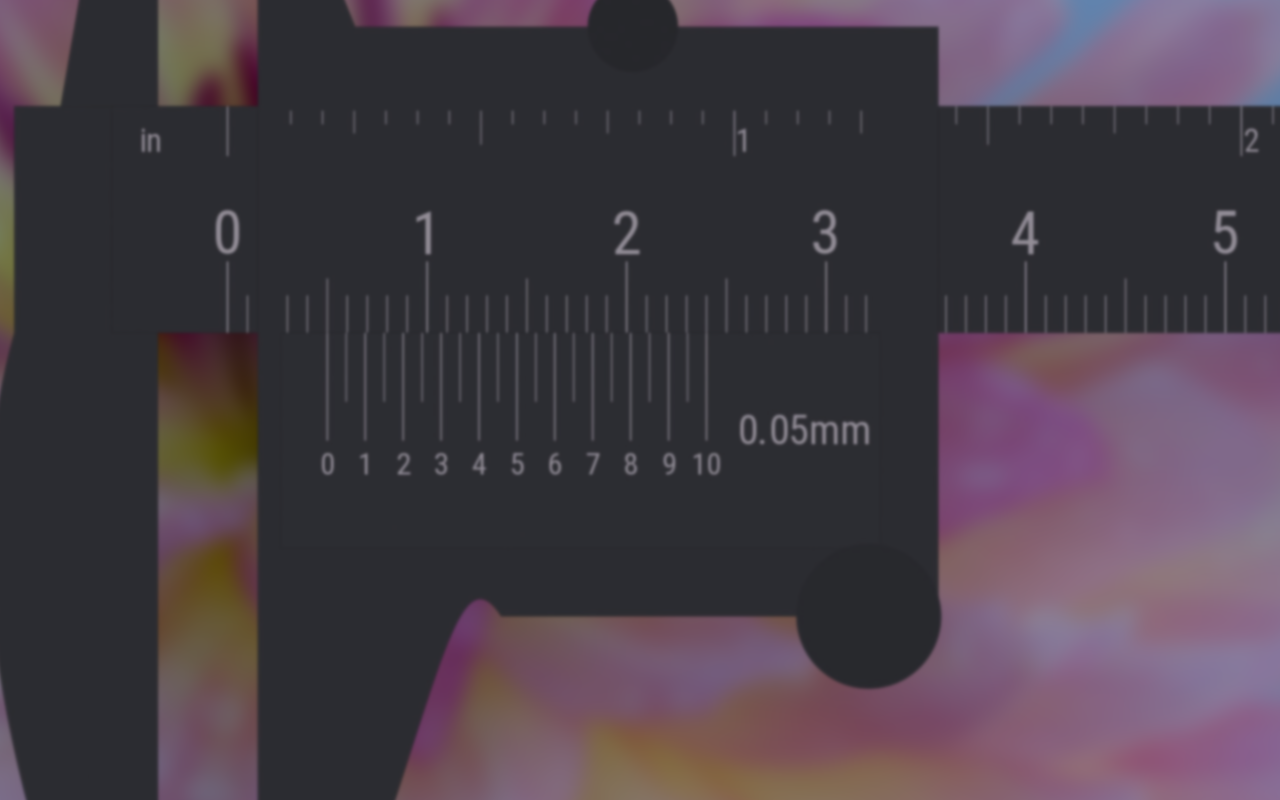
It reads 5.0 mm
